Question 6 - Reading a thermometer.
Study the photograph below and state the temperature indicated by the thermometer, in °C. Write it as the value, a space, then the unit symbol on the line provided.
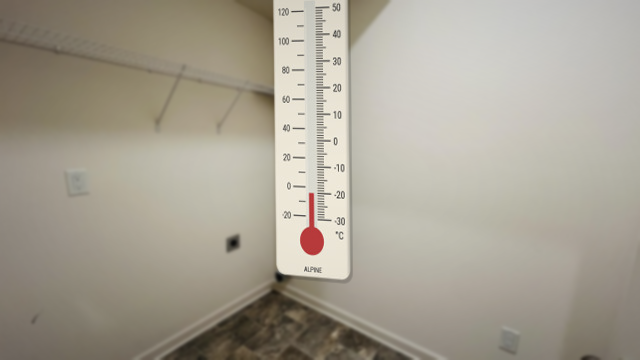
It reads -20 °C
